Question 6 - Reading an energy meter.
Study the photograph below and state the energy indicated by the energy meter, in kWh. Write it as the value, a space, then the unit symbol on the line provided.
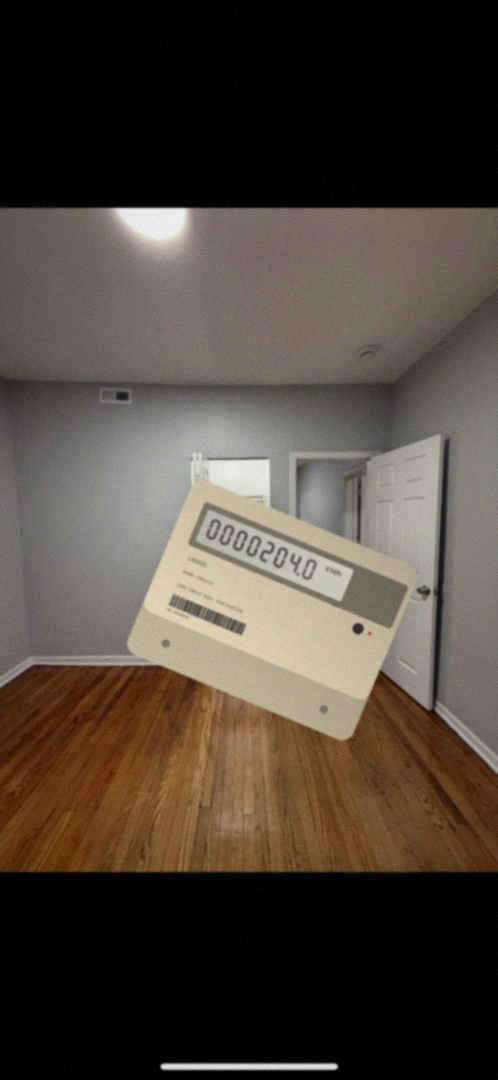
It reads 204.0 kWh
